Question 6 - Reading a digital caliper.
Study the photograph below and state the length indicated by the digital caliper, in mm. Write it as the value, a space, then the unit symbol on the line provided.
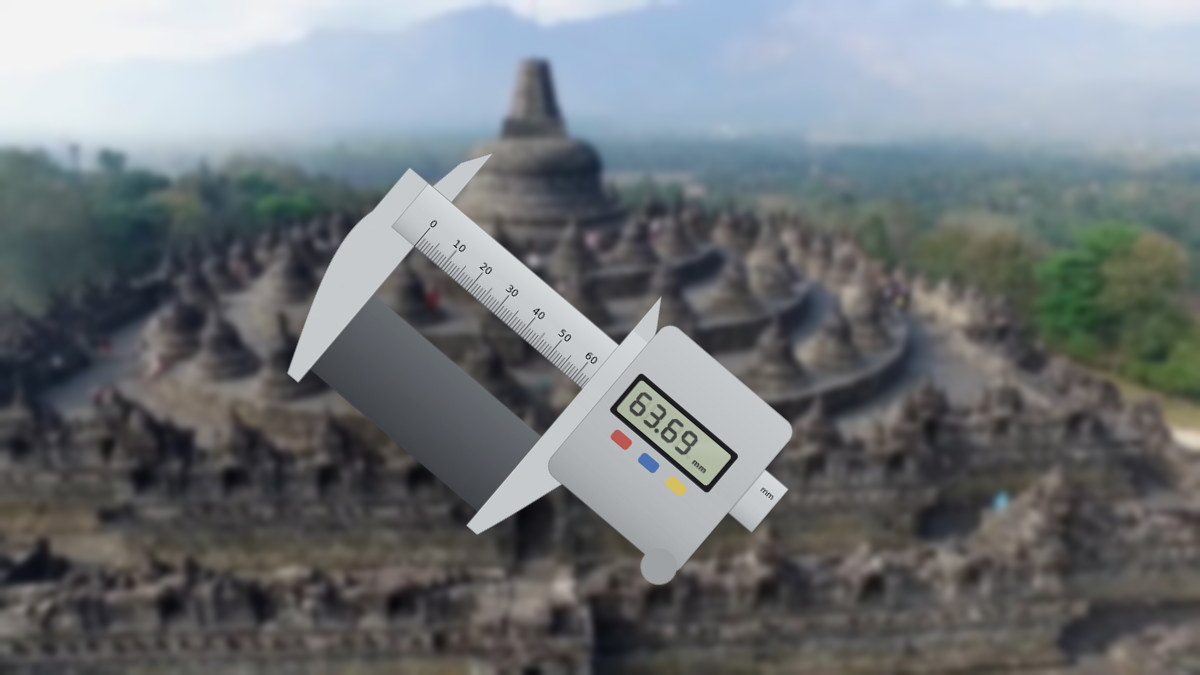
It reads 63.69 mm
